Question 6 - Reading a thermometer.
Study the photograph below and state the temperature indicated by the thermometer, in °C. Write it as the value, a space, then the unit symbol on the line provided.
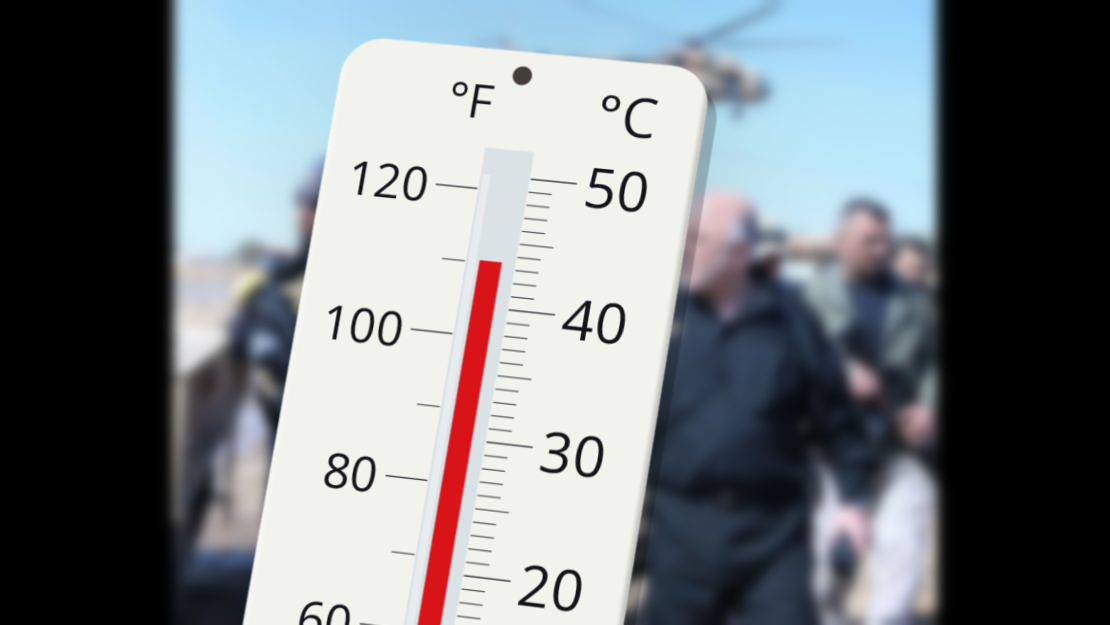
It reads 43.5 °C
